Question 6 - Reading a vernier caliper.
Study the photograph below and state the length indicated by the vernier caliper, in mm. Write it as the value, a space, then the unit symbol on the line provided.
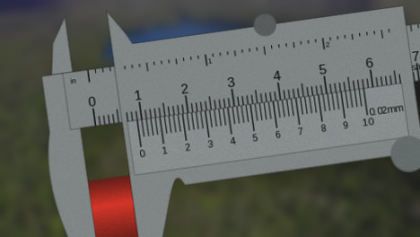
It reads 9.0 mm
